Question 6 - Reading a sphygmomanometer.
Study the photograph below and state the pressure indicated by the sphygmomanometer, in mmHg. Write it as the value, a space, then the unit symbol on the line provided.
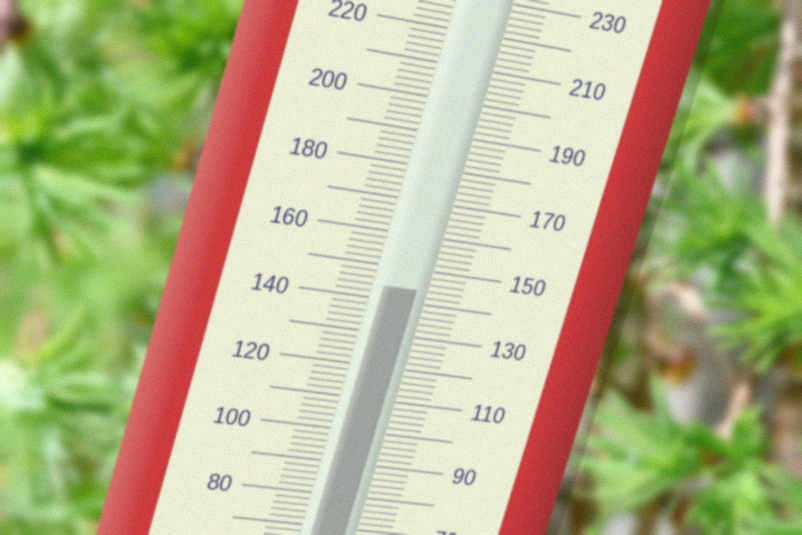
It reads 144 mmHg
